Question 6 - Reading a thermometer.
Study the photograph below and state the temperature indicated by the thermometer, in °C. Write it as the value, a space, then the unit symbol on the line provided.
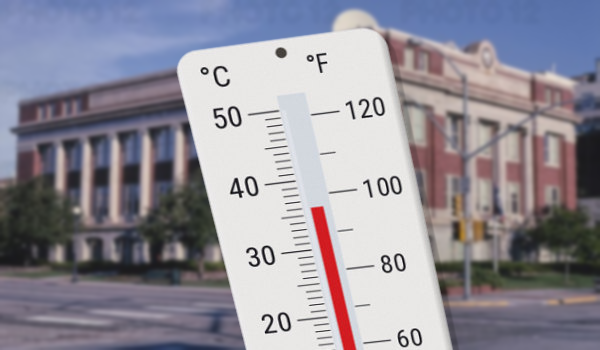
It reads 36 °C
